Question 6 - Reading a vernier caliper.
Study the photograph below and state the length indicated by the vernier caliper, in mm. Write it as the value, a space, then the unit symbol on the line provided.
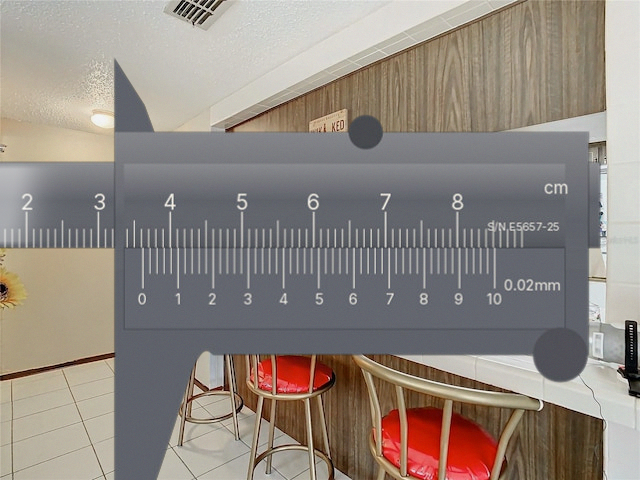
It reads 36.2 mm
